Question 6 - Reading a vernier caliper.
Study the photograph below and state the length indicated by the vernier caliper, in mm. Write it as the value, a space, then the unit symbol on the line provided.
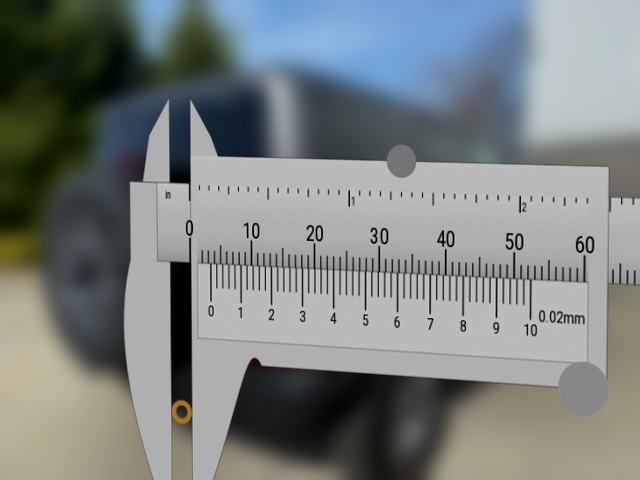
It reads 3.4 mm
